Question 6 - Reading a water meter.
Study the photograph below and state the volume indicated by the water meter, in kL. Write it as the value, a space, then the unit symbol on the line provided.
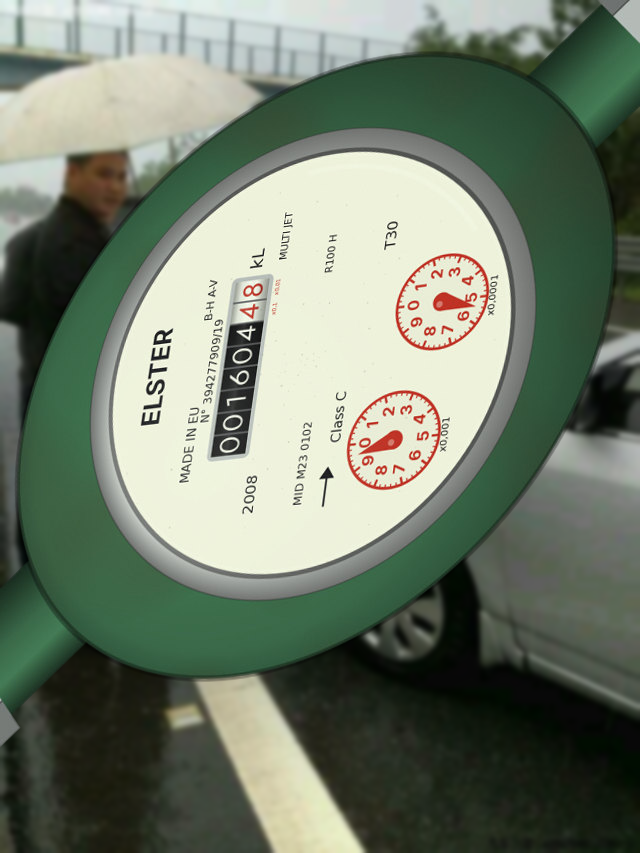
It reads 1604.4795 kL
